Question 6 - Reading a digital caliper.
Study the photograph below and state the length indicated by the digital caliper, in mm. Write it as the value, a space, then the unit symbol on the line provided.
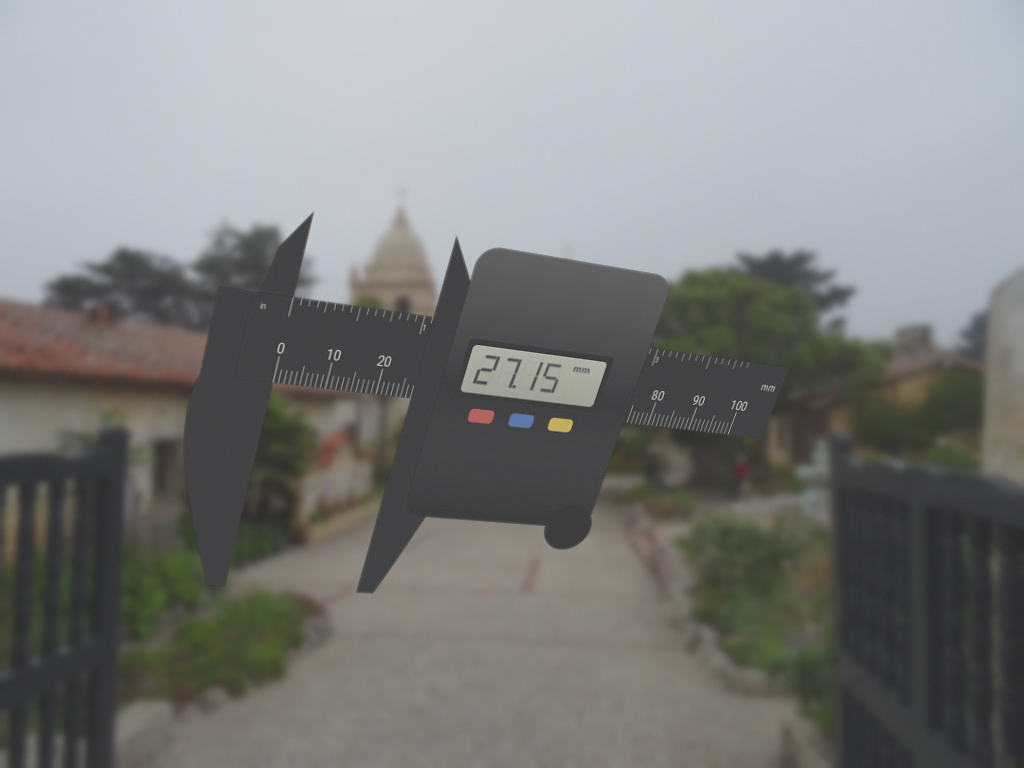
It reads 27.15 mm
